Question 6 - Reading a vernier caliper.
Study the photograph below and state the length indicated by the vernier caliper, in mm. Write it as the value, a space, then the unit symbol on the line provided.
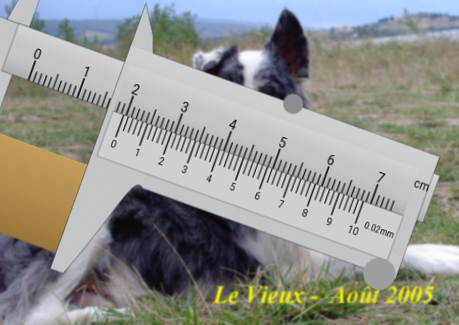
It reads 19.5 mm
